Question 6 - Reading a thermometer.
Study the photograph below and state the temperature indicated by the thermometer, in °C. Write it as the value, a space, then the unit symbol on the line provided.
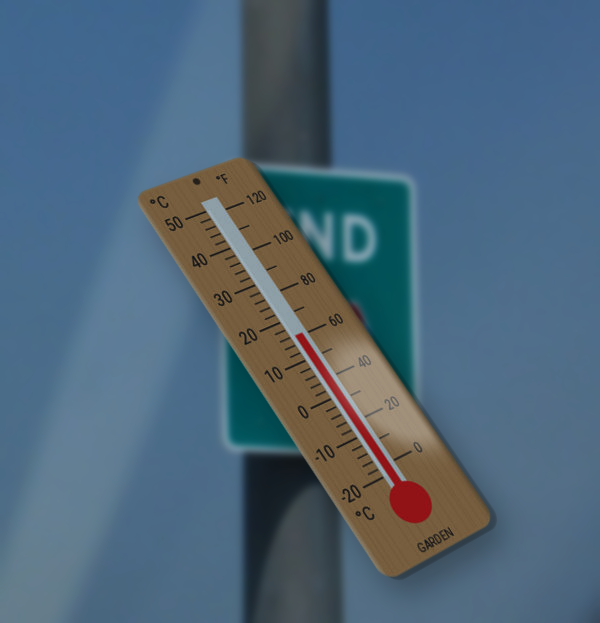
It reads 16 °C
